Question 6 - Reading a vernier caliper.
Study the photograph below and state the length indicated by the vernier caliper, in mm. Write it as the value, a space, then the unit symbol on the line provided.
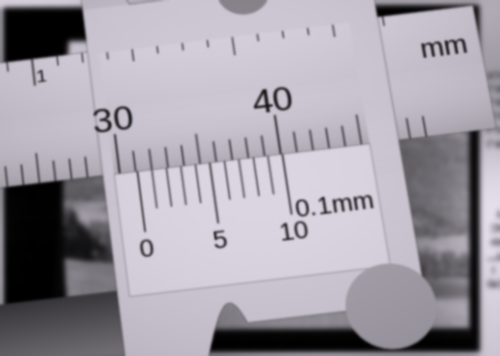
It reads 31.1 mm
